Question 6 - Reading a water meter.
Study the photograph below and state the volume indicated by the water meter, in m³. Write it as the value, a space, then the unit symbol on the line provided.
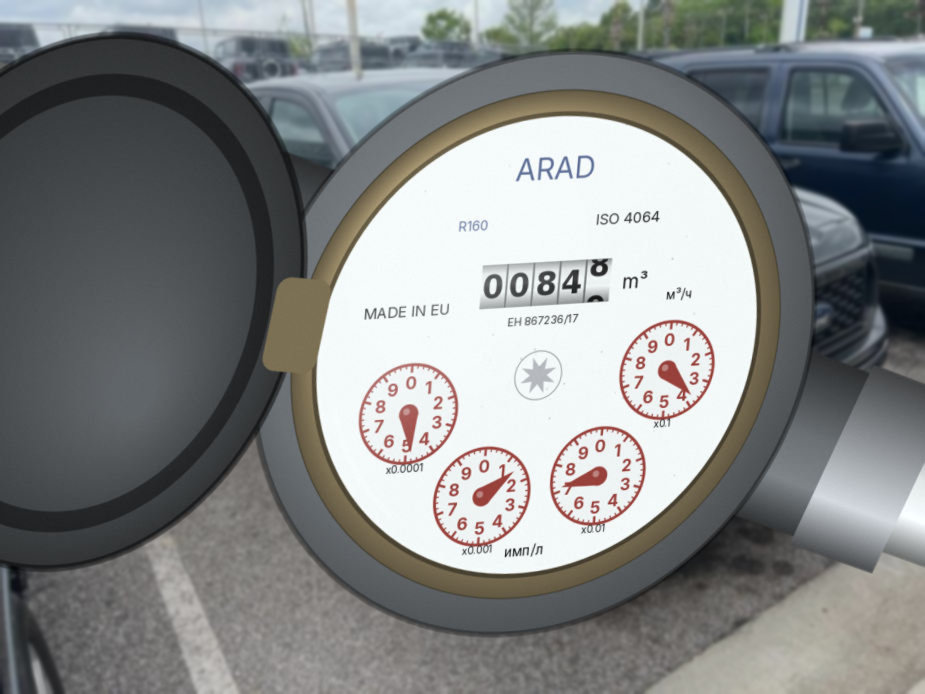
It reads 848.3714 m³
